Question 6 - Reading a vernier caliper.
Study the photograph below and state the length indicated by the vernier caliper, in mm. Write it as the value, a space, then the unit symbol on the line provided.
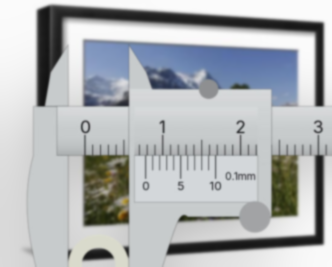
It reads 7.8 mm
